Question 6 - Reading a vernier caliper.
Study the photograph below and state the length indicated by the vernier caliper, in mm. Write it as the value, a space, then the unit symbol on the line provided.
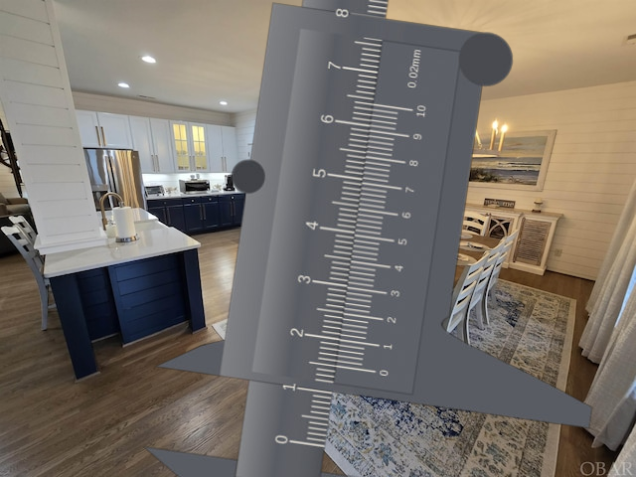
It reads 15.0 mm
